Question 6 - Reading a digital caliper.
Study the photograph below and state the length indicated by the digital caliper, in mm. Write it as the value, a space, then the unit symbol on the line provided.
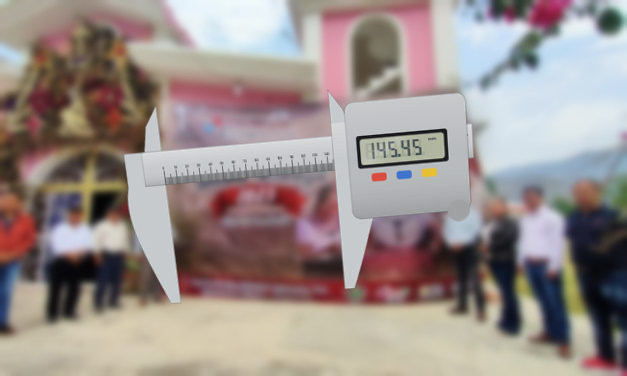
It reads 145.45 mm
